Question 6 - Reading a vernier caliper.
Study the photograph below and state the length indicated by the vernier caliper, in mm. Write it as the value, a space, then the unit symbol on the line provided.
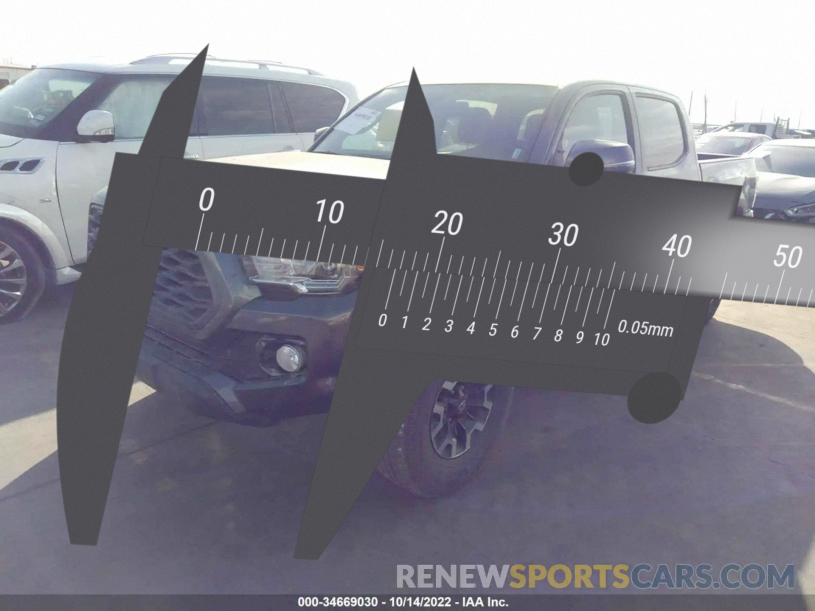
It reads 16.6 mm
